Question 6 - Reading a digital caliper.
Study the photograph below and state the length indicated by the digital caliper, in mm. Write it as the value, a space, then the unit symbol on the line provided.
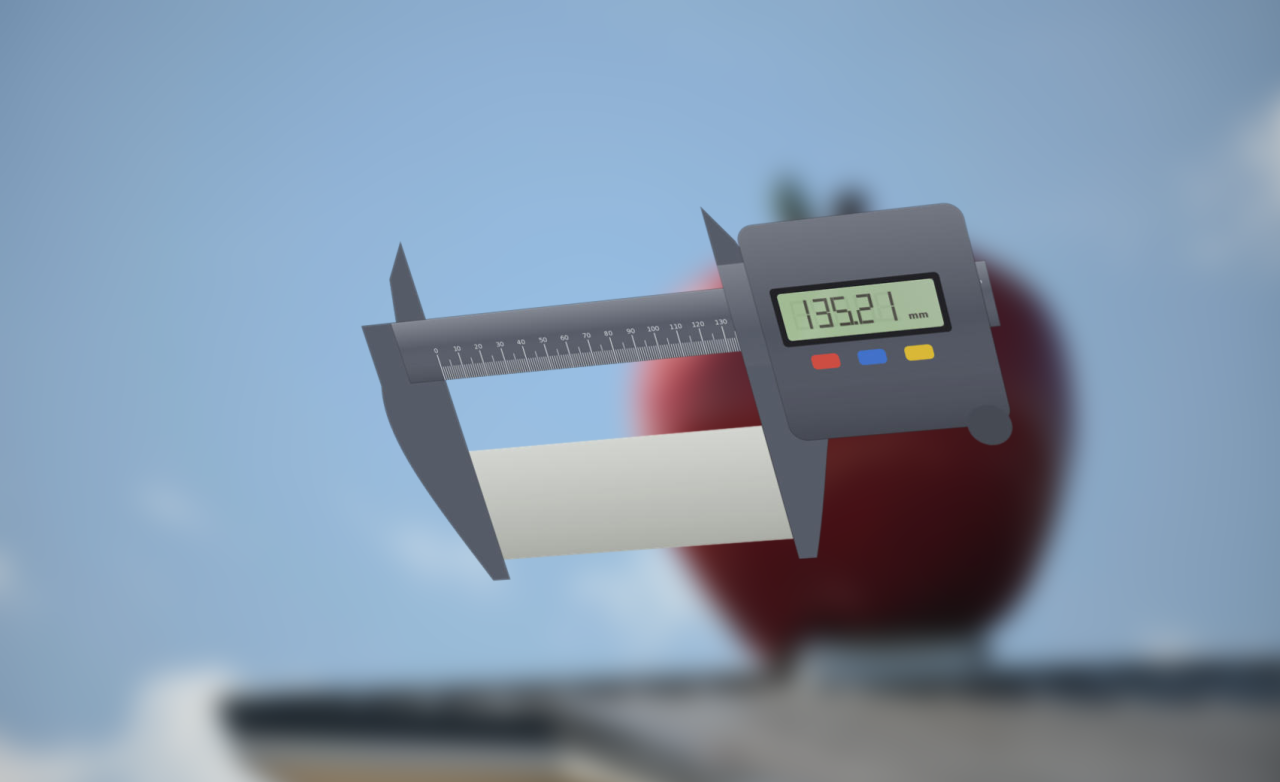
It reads 135.21 mm
